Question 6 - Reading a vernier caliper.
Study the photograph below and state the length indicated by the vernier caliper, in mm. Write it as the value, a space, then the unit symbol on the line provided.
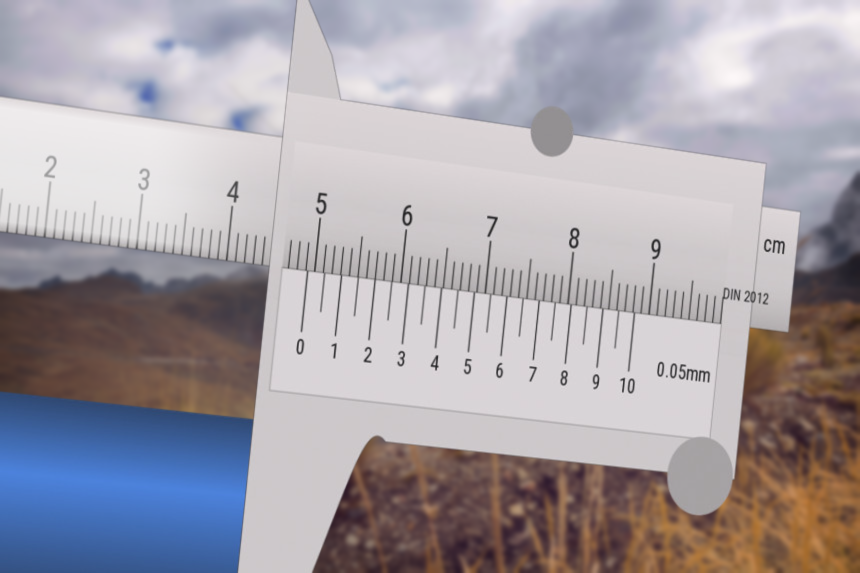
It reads 49.2 mm
